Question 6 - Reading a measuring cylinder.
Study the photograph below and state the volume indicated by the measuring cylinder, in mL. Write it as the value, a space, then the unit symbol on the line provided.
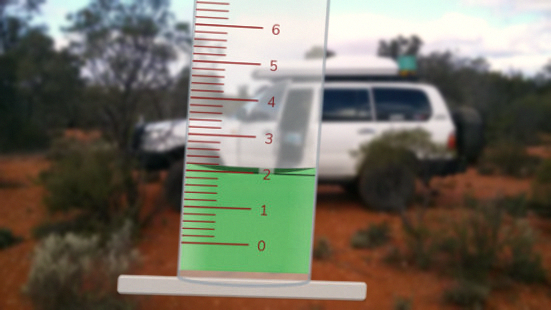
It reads 2 mL
